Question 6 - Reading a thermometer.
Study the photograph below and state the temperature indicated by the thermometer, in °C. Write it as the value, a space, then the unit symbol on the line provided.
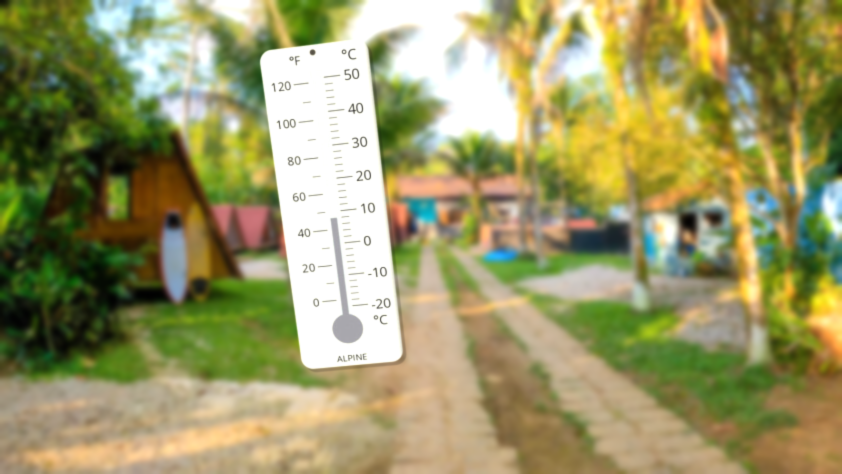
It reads 8 °C
